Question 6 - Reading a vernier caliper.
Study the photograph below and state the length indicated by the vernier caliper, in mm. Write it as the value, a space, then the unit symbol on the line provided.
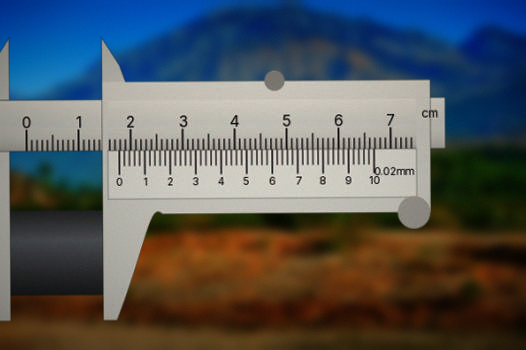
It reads 17.8 mm
